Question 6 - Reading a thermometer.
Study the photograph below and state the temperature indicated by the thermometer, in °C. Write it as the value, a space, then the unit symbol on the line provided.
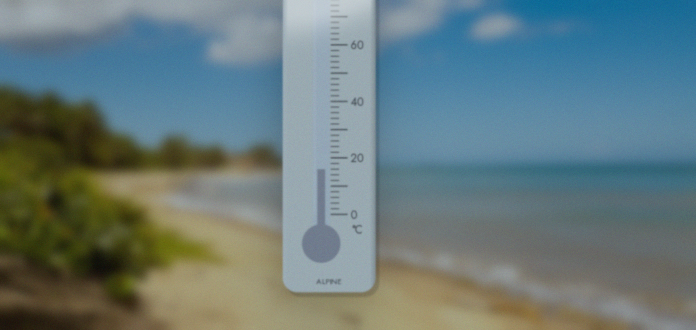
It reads 16 °C
